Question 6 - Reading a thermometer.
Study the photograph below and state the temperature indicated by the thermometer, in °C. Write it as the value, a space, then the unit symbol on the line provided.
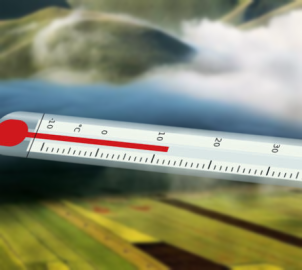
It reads 12 °C
